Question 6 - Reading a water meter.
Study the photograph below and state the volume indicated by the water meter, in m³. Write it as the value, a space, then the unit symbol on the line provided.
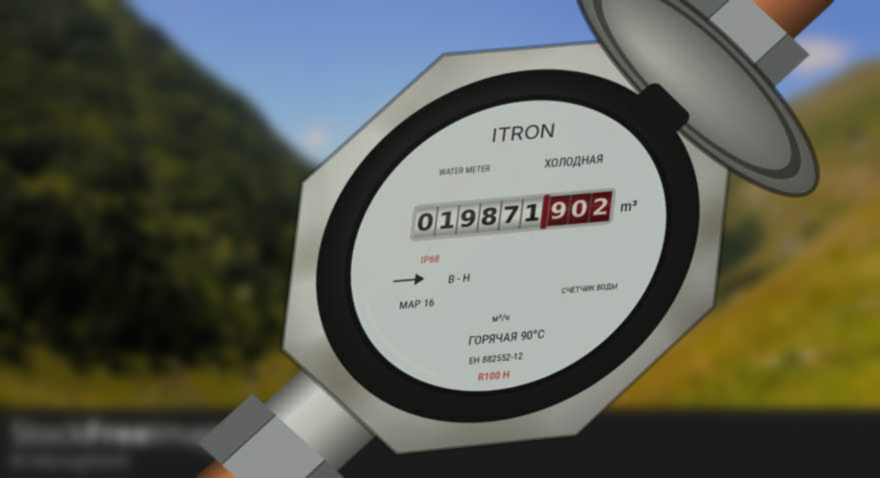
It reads 19871.902 m³
